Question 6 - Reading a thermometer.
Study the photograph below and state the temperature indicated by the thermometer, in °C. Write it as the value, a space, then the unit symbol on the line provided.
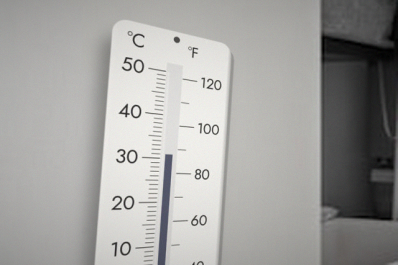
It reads 31 °C
